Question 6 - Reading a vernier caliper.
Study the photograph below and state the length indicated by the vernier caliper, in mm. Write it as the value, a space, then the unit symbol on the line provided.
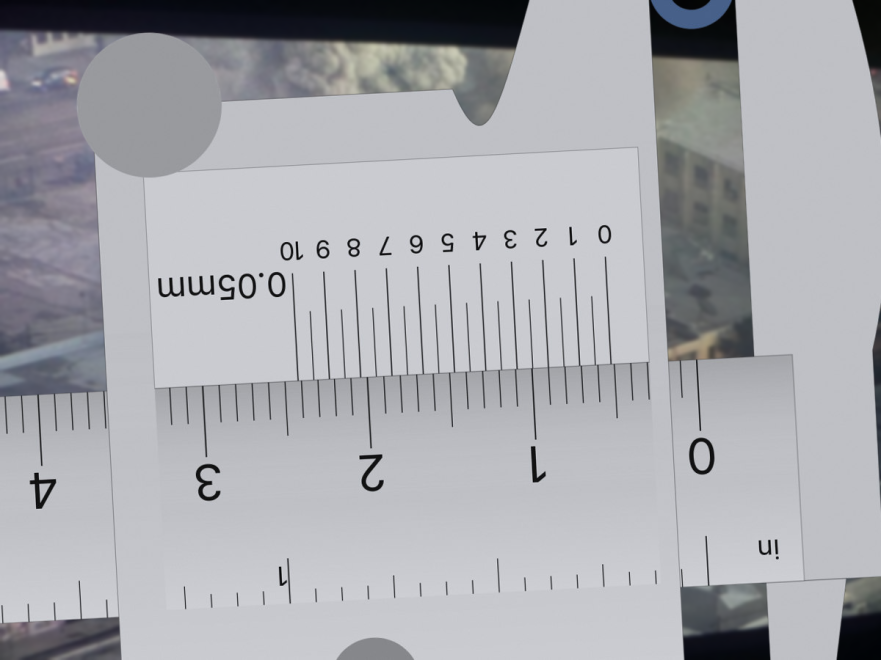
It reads 5.2 mm
